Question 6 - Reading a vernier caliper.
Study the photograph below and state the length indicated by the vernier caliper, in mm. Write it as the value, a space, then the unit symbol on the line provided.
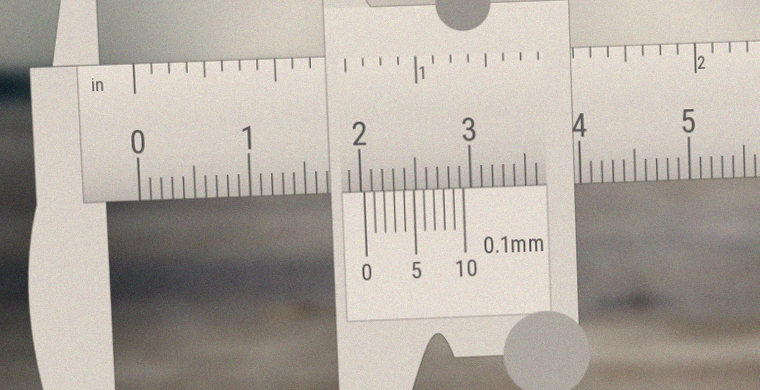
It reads 20.3 mm
